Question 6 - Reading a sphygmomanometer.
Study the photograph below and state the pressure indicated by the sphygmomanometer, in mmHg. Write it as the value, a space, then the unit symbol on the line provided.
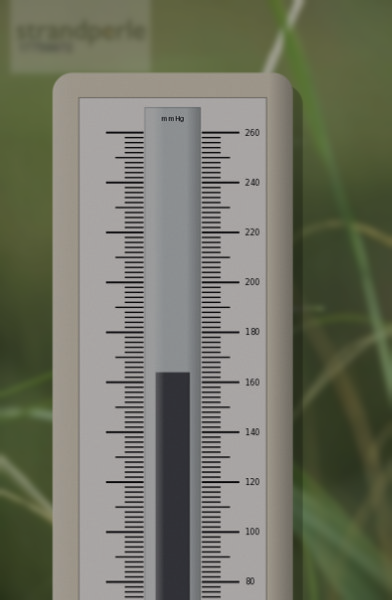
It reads 164 mmHg
